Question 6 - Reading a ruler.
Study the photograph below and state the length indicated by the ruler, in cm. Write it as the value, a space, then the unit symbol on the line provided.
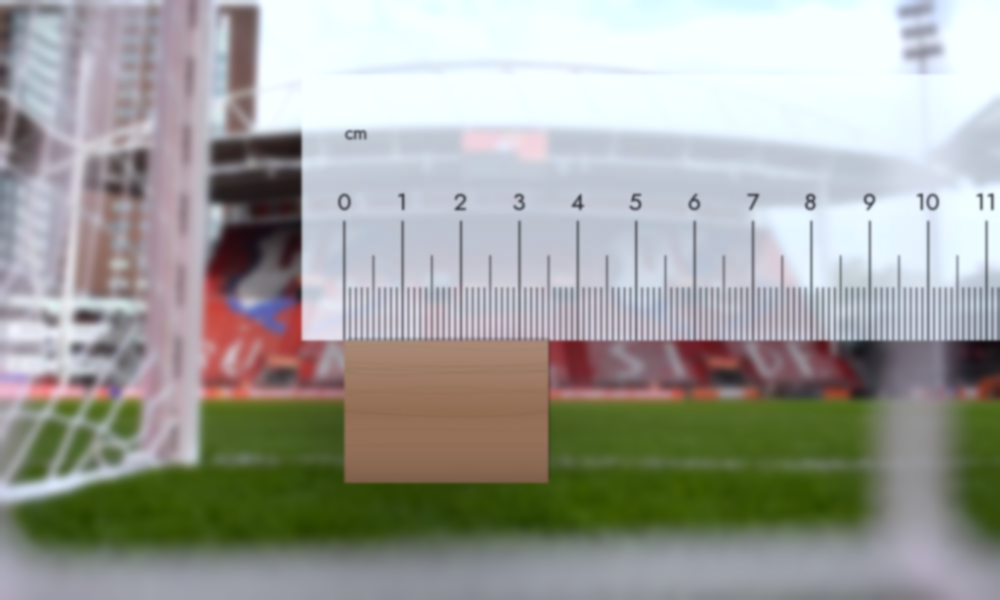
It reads 3.5 cm
